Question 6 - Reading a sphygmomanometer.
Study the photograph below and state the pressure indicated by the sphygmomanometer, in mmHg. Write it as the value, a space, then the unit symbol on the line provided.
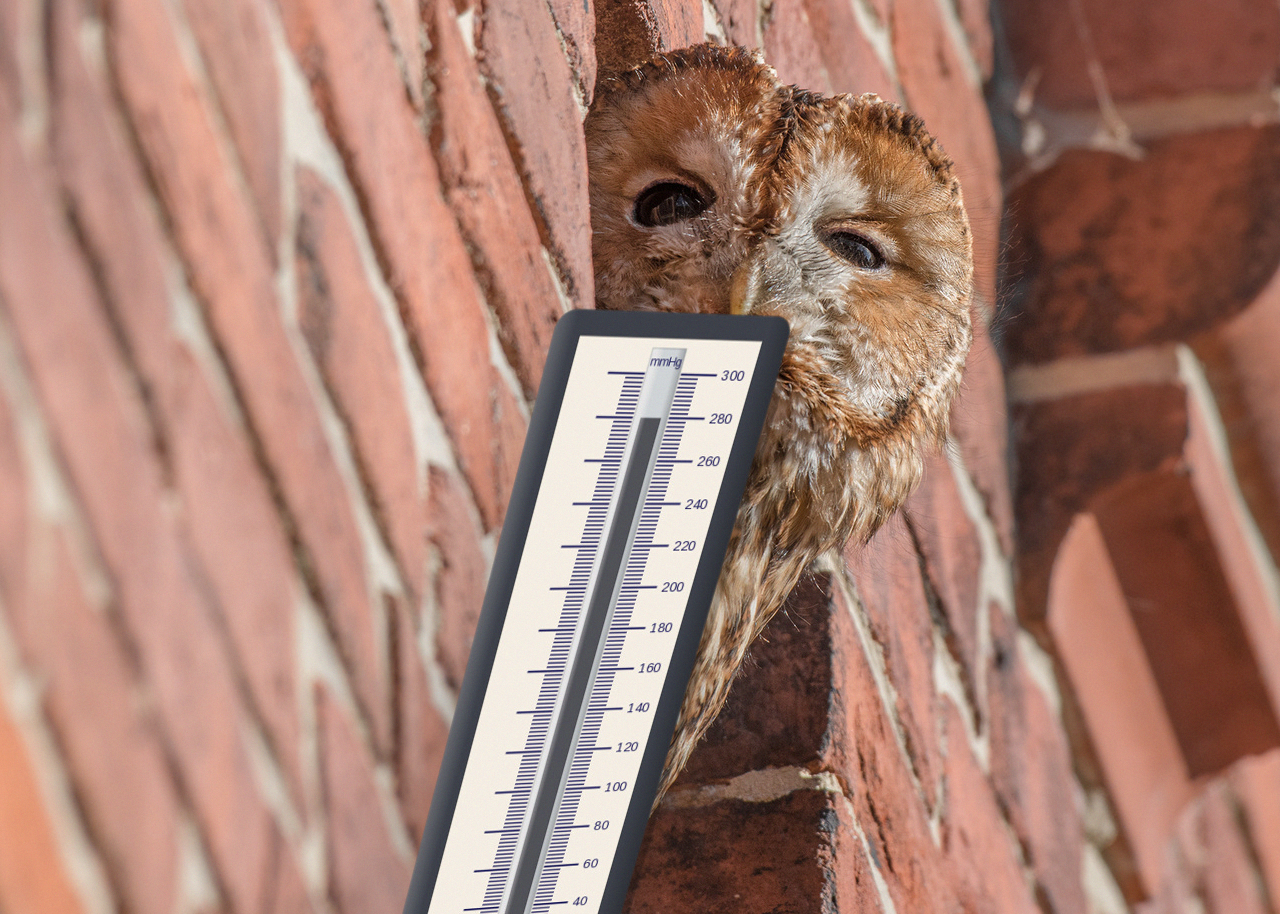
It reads 280 mmHg
